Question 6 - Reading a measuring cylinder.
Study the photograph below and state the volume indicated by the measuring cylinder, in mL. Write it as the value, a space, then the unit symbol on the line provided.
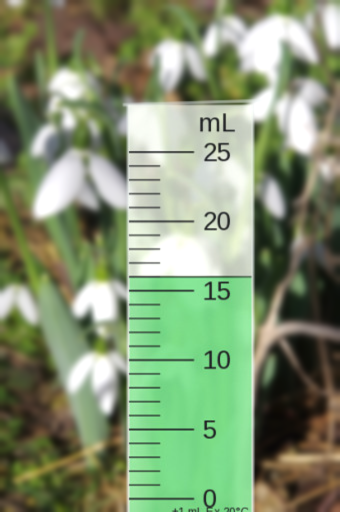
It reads 16 mL
